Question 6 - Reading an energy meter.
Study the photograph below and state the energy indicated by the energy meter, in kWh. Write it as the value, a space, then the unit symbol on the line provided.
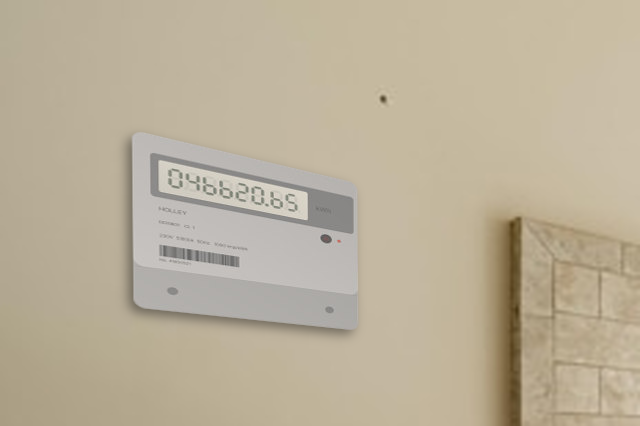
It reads 46620.65 kWh
